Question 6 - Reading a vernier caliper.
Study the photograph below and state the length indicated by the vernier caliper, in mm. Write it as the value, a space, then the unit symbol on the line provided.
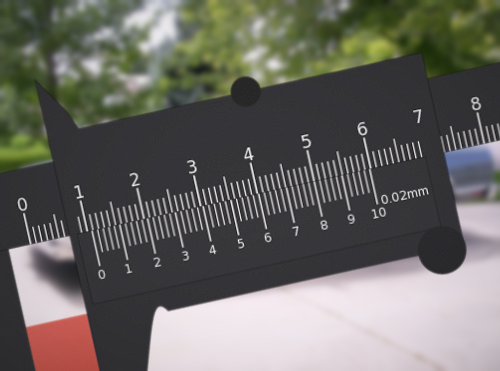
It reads 10.8 mm
